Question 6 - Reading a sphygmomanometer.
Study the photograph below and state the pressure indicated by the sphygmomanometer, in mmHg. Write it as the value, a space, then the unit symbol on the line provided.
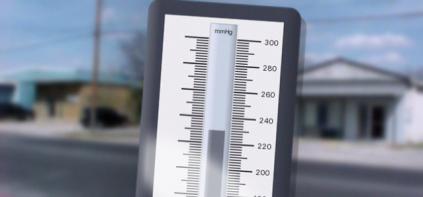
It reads 230 mmHg
